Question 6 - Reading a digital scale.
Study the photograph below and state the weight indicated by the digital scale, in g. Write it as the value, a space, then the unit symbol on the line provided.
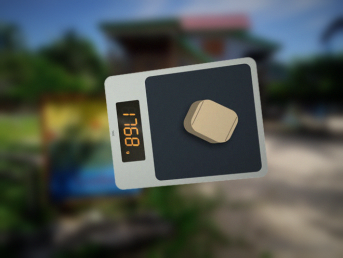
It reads 1768 g
